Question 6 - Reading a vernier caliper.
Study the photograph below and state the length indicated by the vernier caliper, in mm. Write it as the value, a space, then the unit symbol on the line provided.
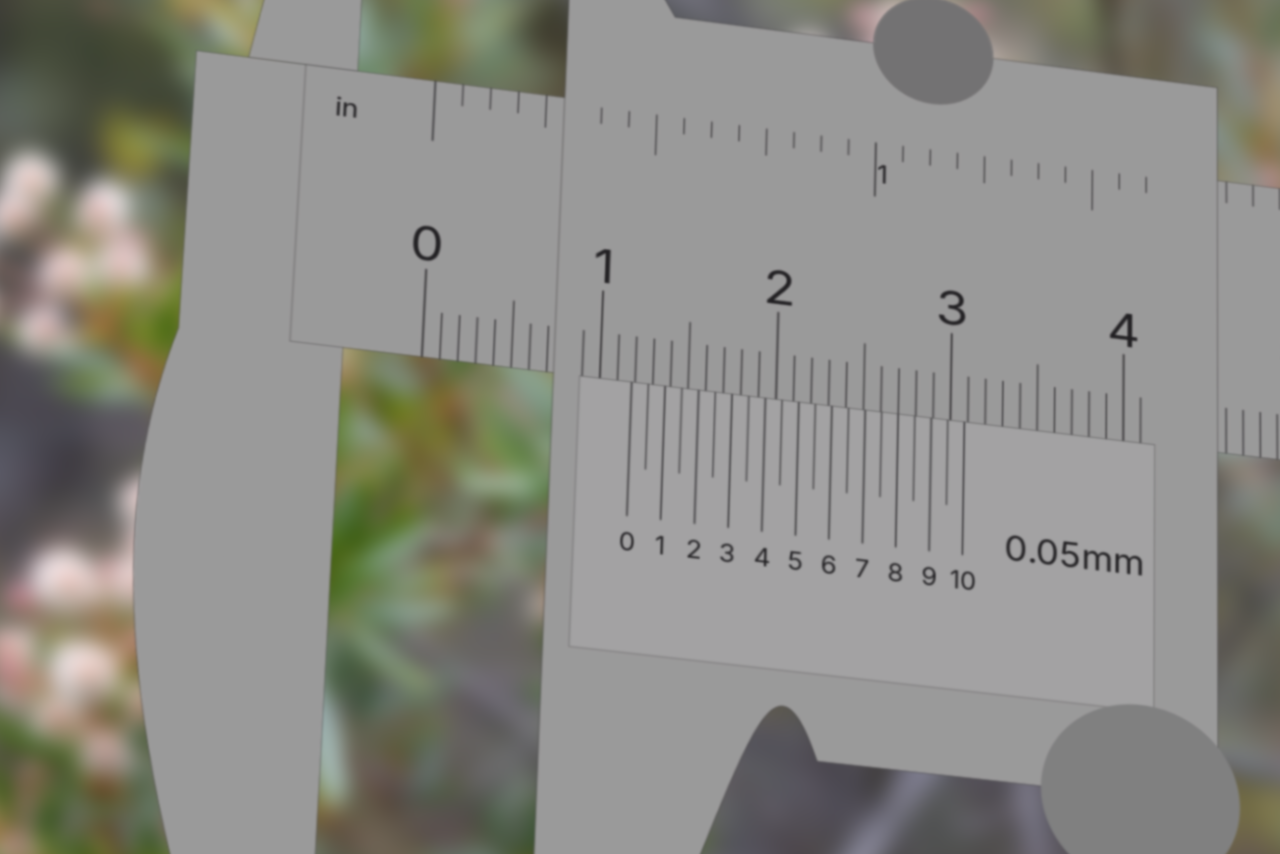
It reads 11.8 mm
